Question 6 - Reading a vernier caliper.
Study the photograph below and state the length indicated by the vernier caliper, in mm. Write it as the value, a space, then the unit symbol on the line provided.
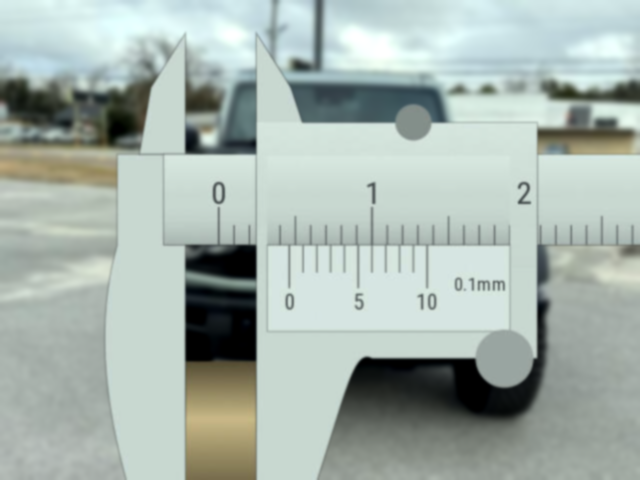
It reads 4.6 mm
